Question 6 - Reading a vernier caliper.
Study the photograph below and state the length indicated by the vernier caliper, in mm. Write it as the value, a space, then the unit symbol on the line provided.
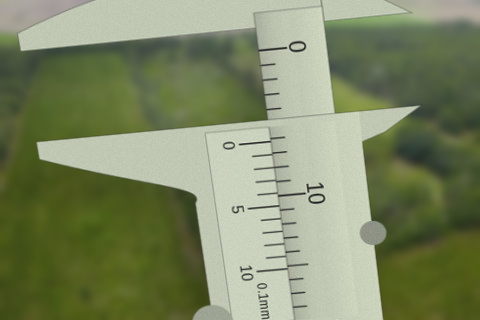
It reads 6.2 mm
